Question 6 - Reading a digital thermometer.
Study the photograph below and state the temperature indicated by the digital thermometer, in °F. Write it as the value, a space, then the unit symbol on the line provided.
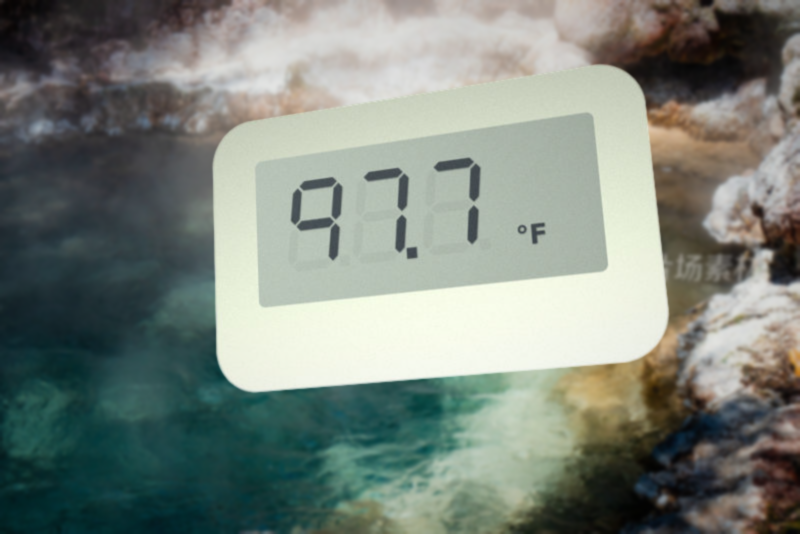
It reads 97.7 °F
